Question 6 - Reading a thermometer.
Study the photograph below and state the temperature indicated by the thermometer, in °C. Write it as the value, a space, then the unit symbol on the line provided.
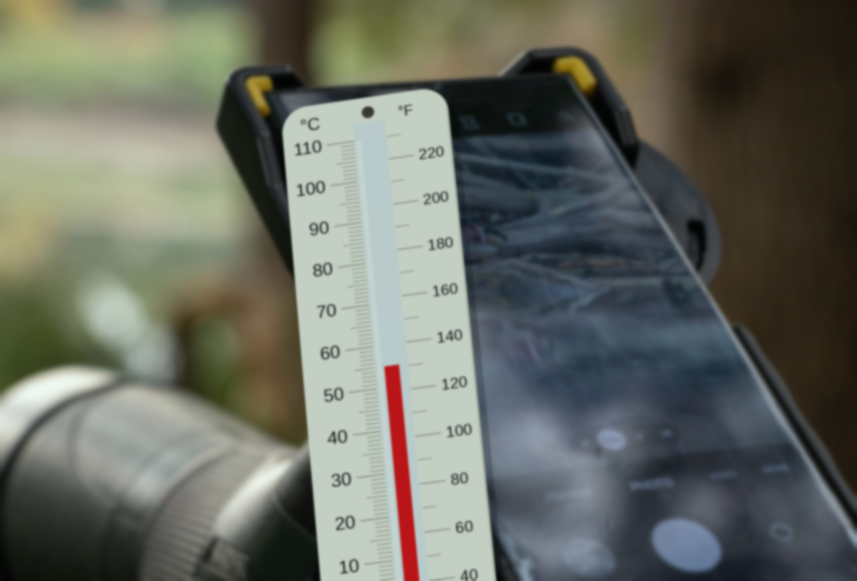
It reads 55 °C
